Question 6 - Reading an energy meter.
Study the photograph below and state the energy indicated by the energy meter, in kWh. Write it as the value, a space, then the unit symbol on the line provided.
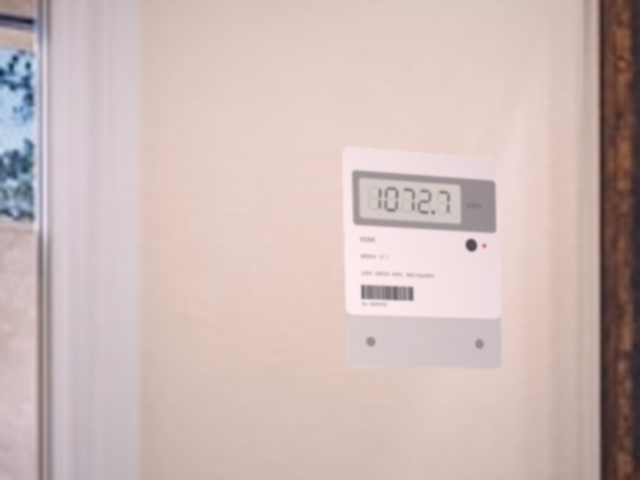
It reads 1072.7 kWh
